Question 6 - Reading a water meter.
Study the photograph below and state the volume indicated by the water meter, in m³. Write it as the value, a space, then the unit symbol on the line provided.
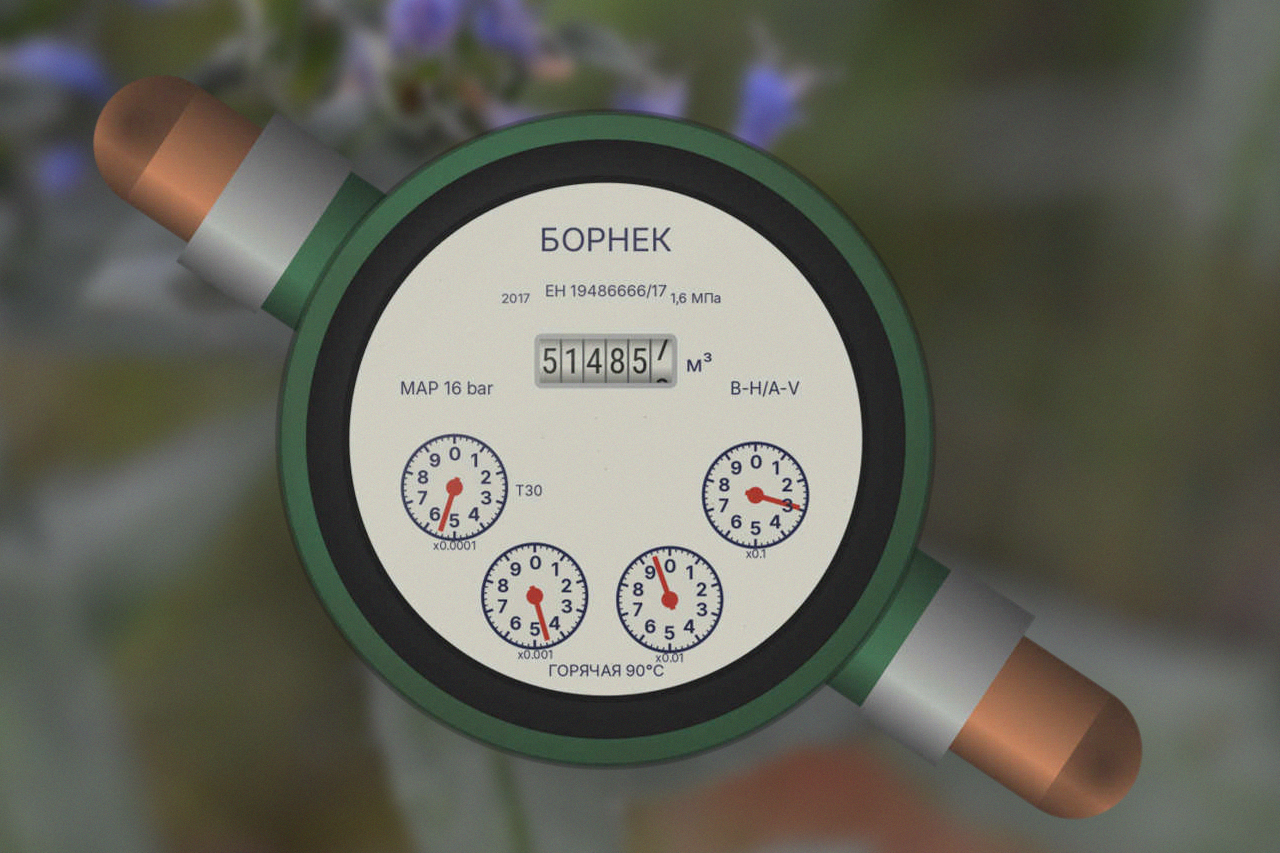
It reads 514857.2945 m³
